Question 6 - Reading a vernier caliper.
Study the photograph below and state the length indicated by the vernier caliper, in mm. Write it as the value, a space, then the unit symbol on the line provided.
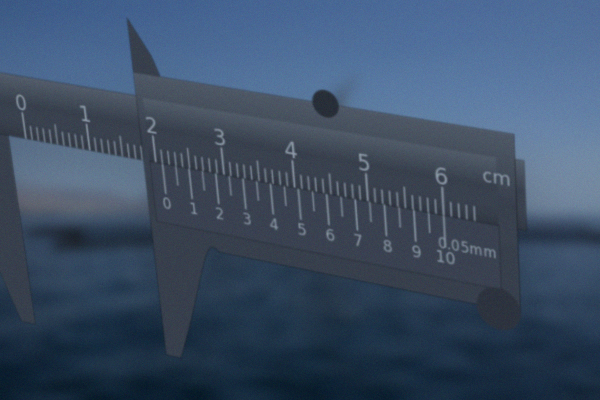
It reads 21.0 mm
